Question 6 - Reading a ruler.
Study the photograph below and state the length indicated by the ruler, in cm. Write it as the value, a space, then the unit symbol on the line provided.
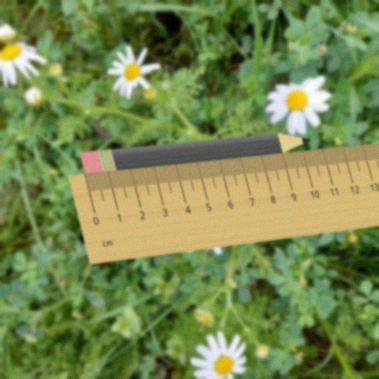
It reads 10.5 cm
